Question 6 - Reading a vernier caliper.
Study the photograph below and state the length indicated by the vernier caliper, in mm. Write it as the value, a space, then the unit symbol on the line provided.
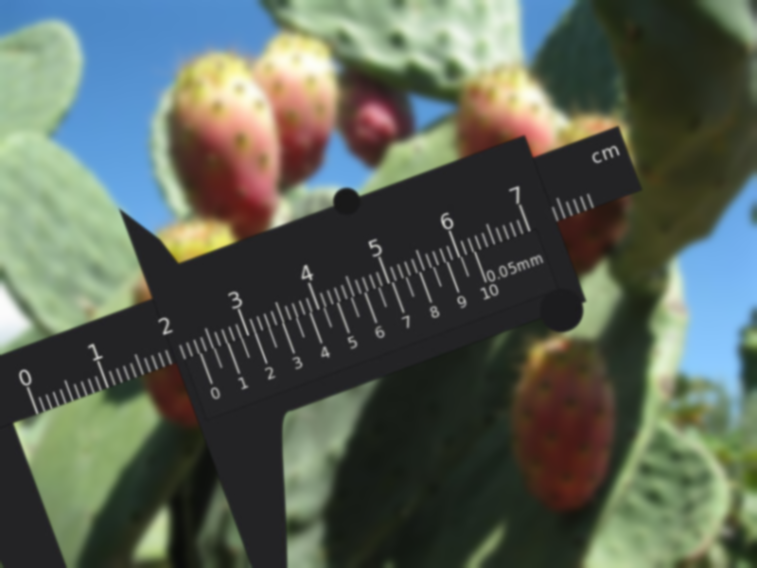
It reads 23.2 mm
